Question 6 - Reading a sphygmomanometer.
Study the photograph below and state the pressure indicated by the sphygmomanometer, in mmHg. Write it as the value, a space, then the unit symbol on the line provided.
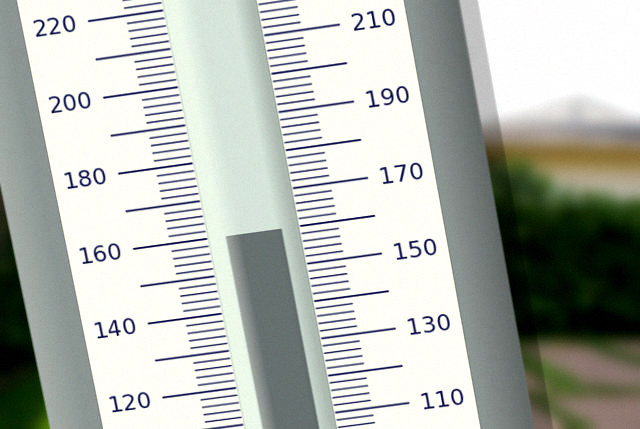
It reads 160 mmHg
